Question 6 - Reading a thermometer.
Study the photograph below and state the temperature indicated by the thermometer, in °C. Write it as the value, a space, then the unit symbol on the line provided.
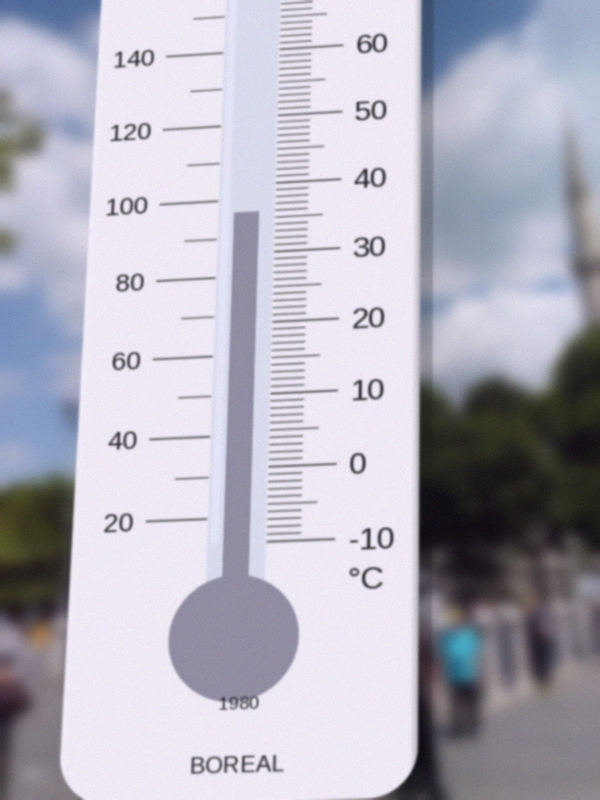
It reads 36 °C
